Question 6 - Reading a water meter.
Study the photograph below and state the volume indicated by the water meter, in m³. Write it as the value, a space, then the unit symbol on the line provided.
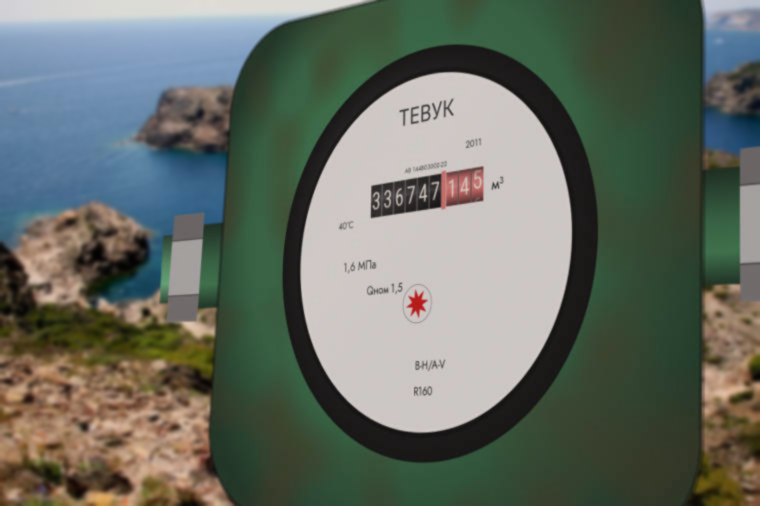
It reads 336747.145 m³
